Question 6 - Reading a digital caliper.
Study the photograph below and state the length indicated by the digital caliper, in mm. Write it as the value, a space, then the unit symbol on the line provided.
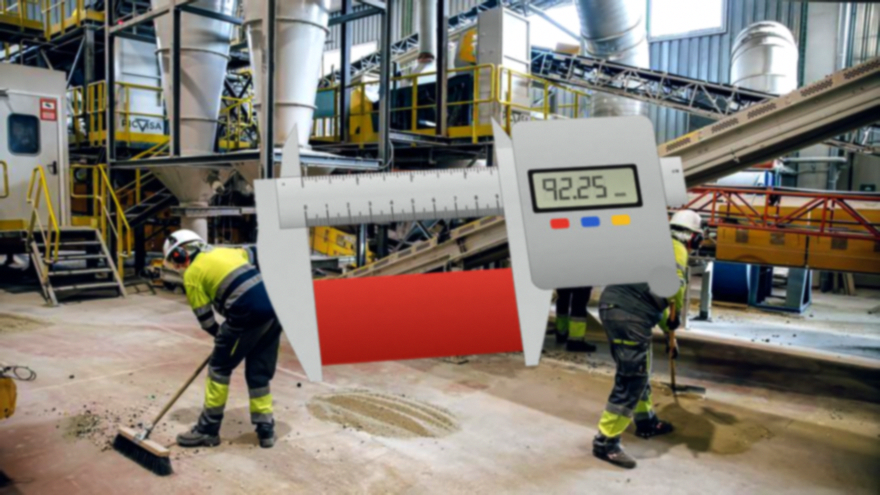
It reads 92.25 mm
